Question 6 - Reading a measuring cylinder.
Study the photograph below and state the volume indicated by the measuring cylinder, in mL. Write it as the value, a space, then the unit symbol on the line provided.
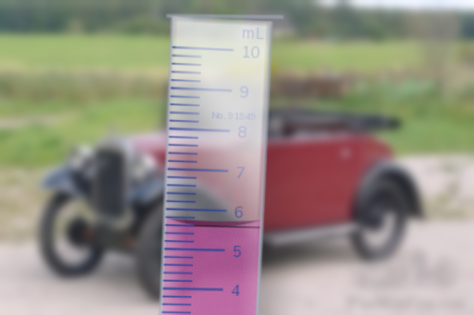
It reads 5.6 mL
